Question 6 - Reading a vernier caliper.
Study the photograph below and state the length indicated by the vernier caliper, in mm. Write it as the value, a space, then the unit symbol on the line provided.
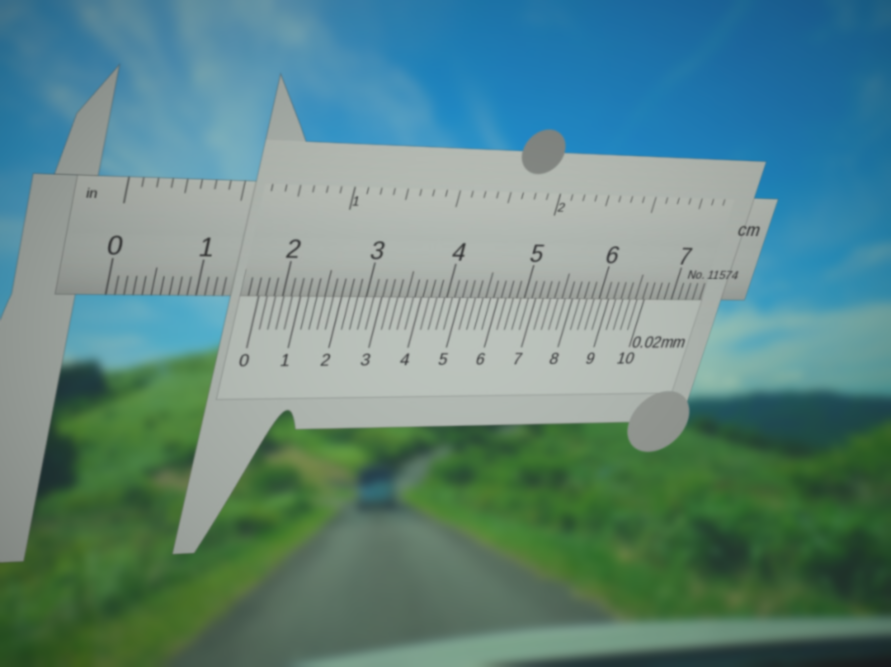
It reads 17.2 mm
